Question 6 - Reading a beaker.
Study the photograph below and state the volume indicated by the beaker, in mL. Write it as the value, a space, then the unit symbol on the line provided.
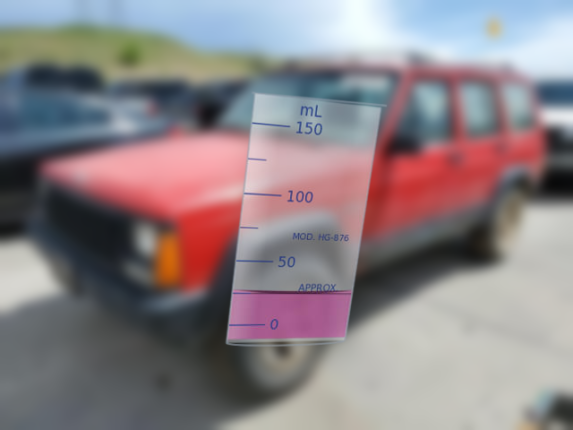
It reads 25 mL
